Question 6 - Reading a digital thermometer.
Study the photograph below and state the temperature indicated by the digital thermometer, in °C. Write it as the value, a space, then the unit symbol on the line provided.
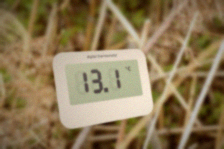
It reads 13.1 °C
